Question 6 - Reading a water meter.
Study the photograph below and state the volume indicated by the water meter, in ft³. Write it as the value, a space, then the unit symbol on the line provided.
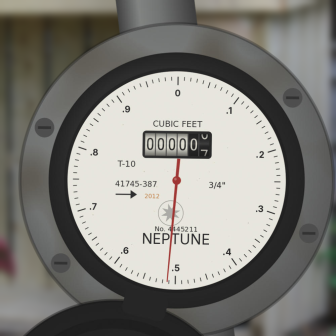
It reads 6.51 ft³
